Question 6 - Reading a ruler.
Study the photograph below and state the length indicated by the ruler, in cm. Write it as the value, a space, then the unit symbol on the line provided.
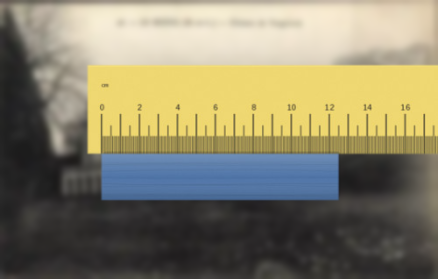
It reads 12.5 cm
